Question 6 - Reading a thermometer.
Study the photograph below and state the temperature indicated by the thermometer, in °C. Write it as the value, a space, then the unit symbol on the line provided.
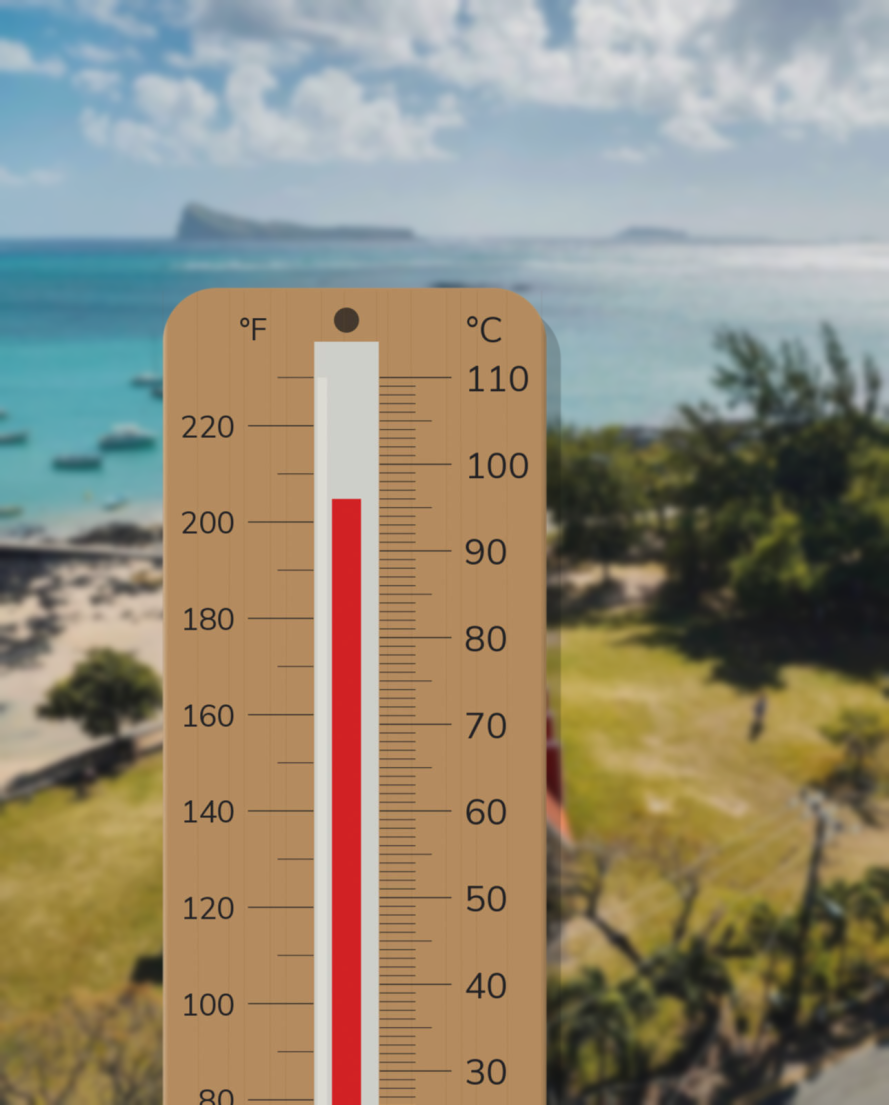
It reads 96 °C
